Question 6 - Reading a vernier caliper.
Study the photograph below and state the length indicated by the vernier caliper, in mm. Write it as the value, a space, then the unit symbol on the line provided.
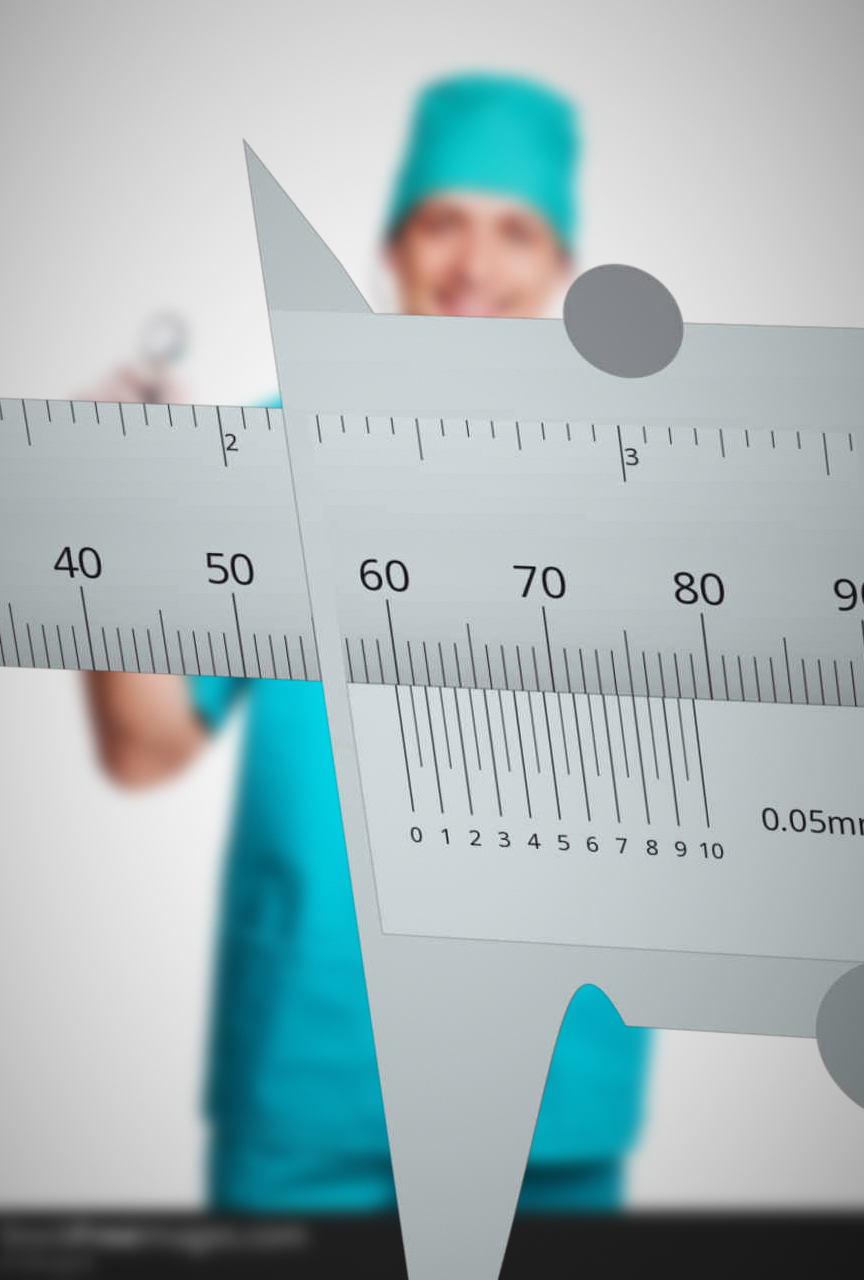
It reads 59.8 mm
